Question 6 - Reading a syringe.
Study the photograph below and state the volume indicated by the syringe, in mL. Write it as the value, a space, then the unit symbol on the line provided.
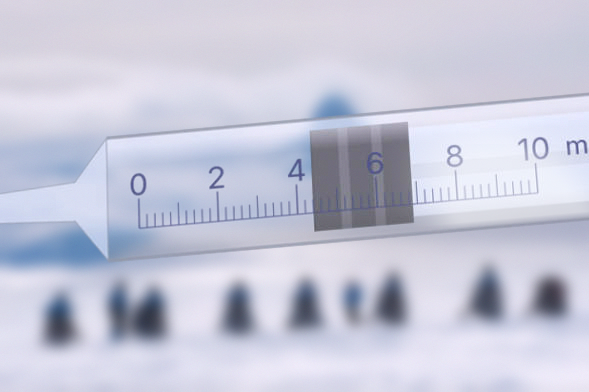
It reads 4.4 mL
